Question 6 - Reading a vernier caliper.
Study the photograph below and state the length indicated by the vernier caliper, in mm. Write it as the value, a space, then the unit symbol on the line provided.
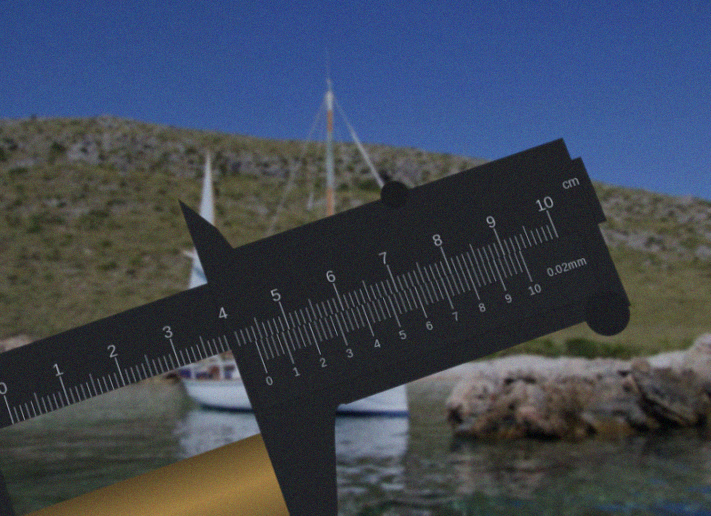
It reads 43.8 mm
